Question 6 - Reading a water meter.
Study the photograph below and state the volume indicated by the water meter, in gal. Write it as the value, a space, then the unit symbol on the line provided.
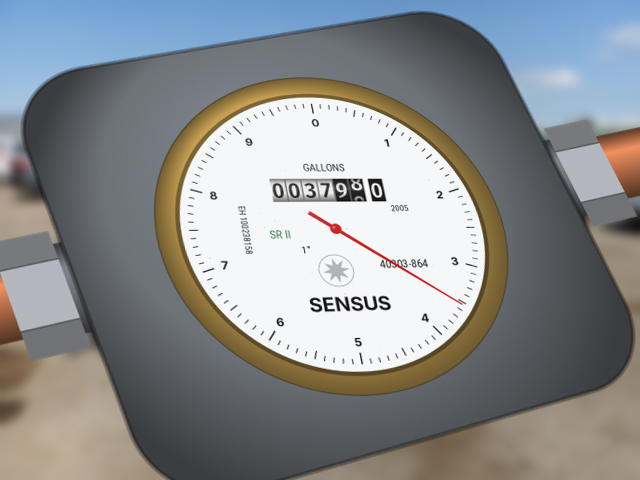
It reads 37983.5 gal
